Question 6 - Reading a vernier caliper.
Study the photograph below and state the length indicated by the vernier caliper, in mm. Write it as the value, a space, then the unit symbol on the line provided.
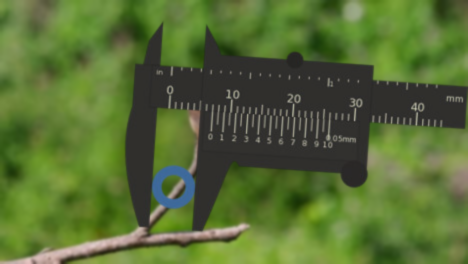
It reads 7.0 mm
